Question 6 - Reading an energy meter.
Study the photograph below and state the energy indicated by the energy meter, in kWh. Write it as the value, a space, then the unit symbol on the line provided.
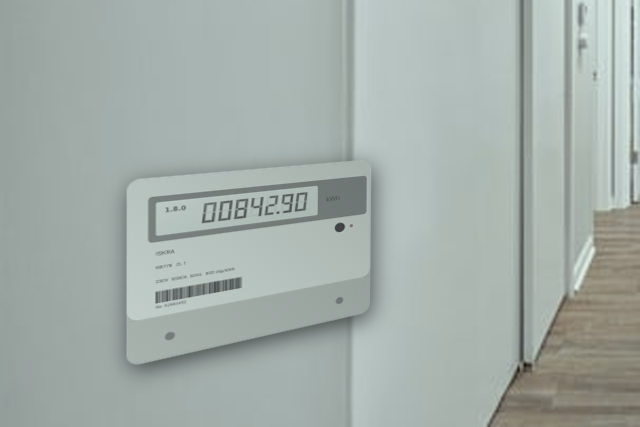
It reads 842.90 kWh
